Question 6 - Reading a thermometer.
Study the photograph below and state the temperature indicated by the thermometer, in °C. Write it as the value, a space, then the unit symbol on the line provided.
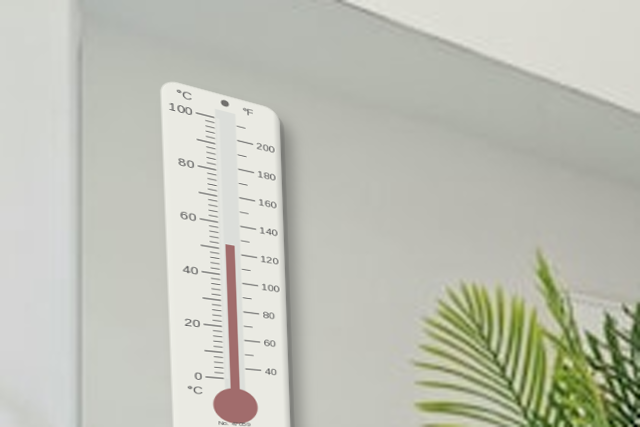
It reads 52 °C
